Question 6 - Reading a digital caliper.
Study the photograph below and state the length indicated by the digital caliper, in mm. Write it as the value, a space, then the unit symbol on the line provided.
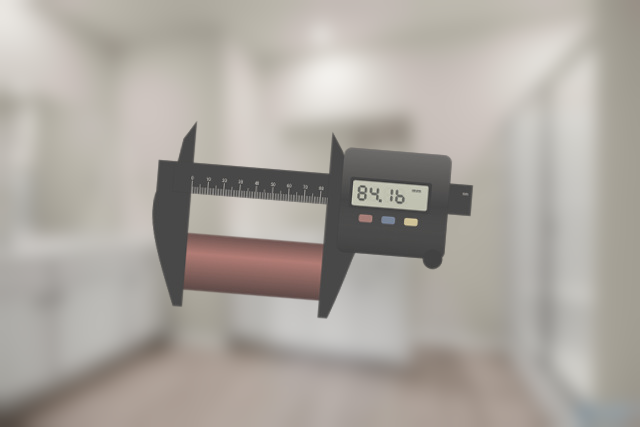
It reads 84.16 mm
